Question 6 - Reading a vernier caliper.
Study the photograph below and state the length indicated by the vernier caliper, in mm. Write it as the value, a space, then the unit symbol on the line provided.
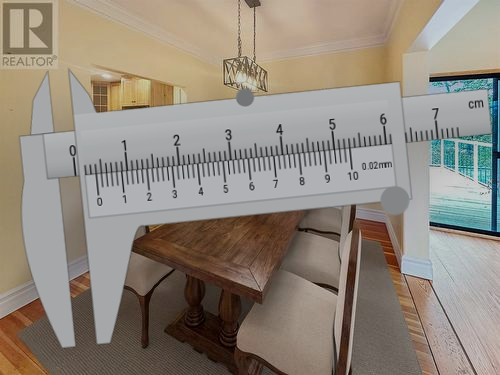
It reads 4.0 mm
